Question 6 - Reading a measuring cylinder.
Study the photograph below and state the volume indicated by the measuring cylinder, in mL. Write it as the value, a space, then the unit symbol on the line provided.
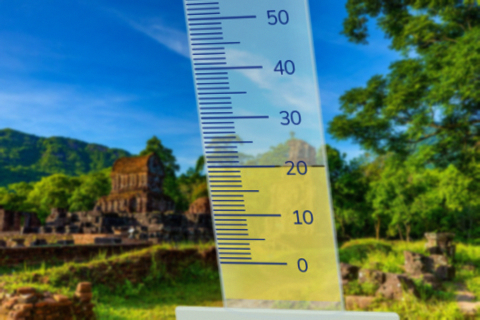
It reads 20 mL
